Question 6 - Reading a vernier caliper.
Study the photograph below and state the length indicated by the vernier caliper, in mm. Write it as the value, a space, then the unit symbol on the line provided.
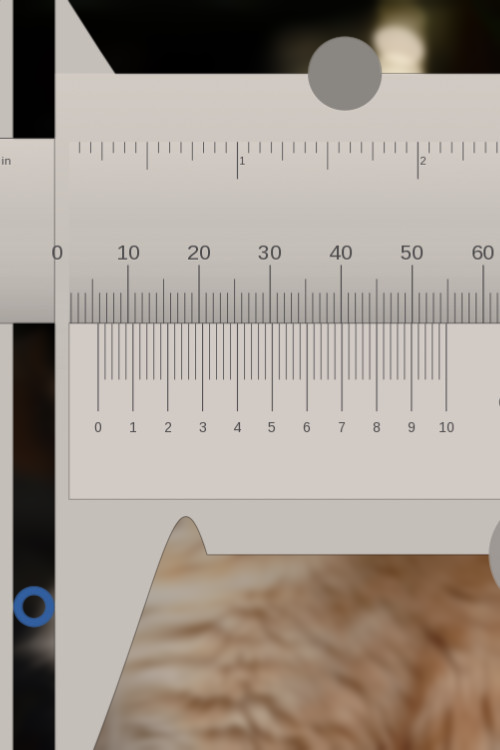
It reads 5.8 mm
